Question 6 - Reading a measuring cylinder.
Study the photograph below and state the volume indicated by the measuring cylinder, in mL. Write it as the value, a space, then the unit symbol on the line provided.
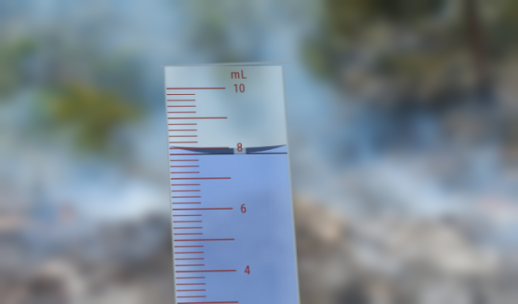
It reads 7.8 mL
